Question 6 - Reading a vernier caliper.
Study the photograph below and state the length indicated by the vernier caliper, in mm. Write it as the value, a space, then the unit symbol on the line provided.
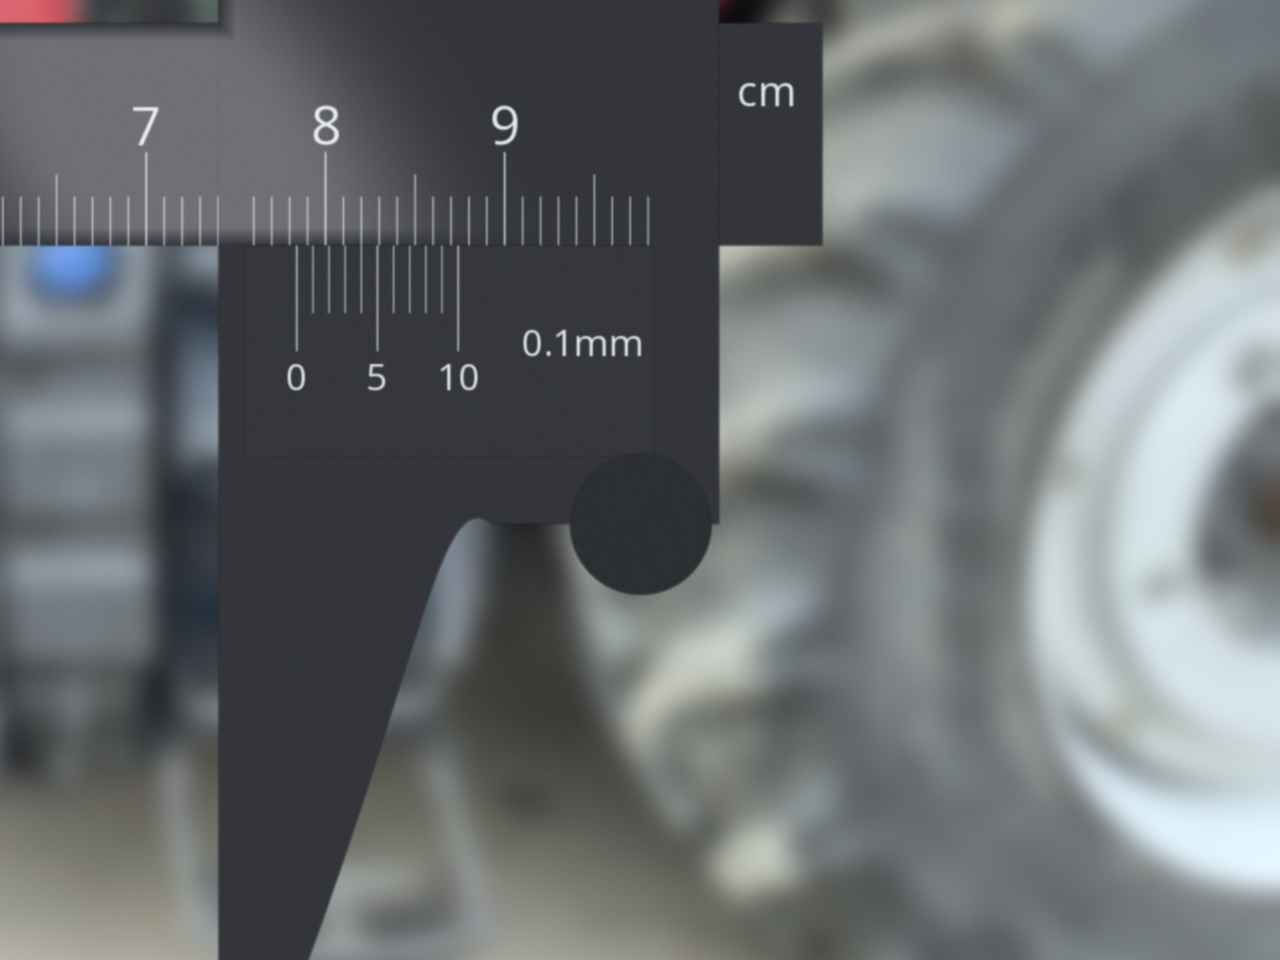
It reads 78.4 mm
